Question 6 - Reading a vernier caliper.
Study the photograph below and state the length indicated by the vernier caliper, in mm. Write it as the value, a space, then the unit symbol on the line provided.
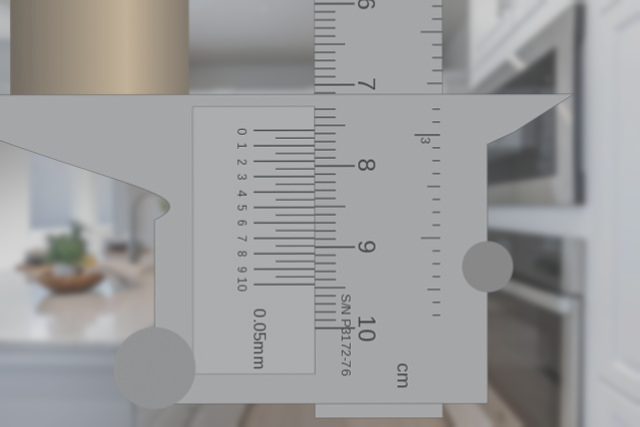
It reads 75.6 mm
